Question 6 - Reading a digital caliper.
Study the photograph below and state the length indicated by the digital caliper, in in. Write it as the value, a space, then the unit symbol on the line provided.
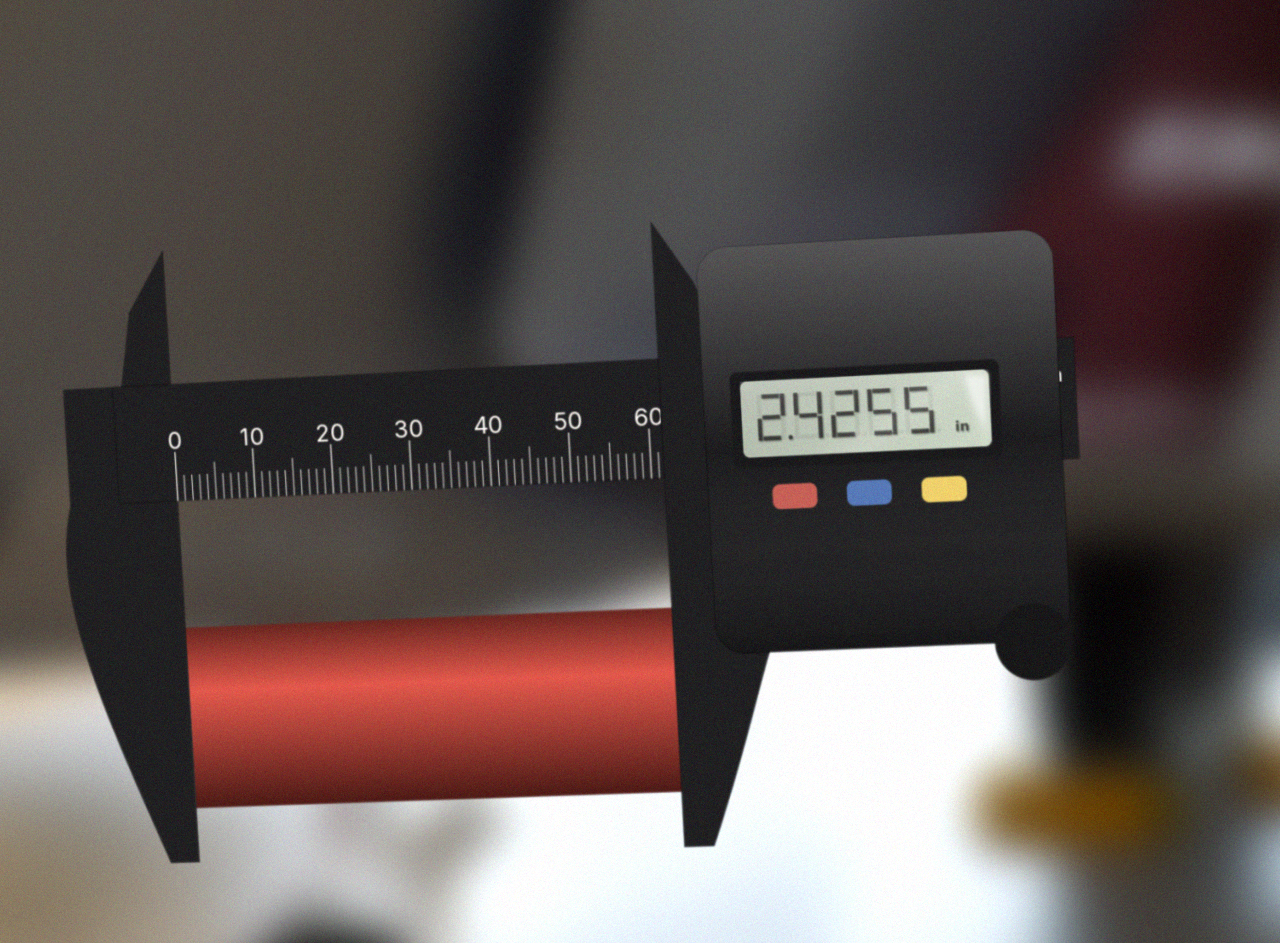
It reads 2.4255 in
